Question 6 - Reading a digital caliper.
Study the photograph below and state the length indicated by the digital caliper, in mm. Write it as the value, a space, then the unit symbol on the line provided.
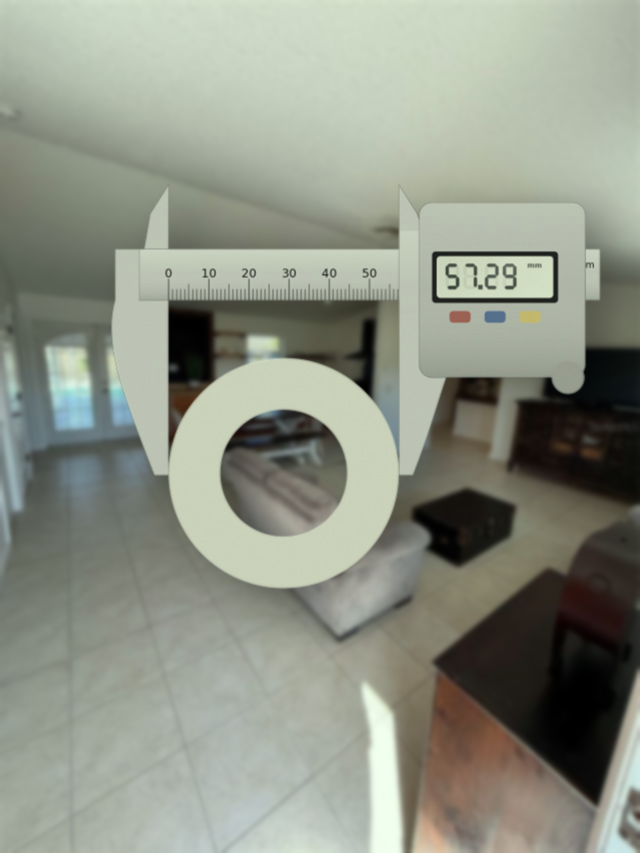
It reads 57.29 mm
